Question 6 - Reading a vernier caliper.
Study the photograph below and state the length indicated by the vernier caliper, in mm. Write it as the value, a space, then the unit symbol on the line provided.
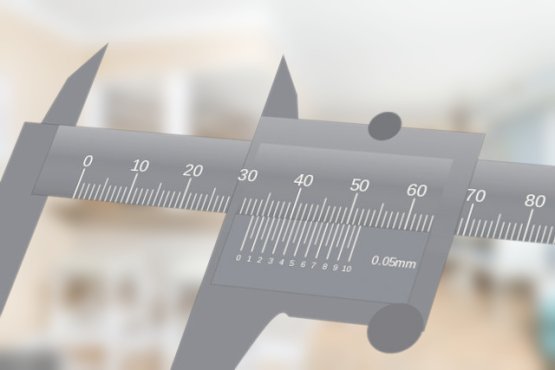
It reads 33.4 mm
